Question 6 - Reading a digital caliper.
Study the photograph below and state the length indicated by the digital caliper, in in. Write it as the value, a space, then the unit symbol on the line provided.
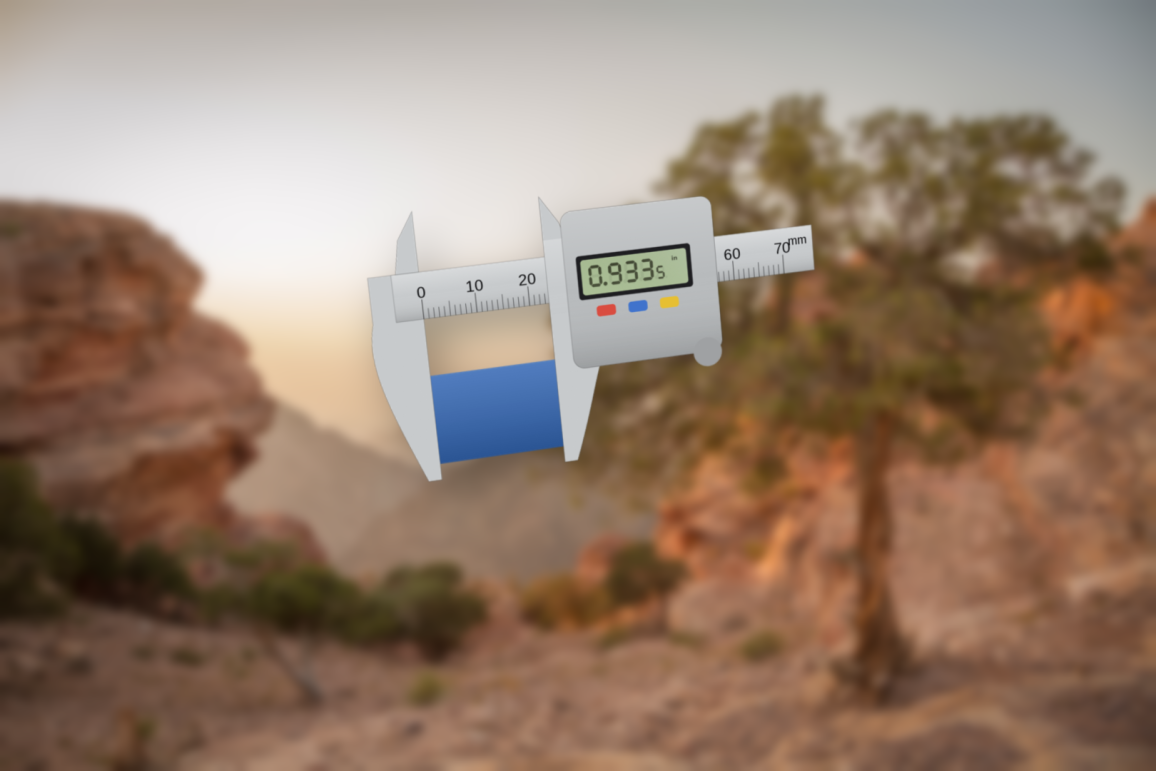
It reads 0.9335 in
